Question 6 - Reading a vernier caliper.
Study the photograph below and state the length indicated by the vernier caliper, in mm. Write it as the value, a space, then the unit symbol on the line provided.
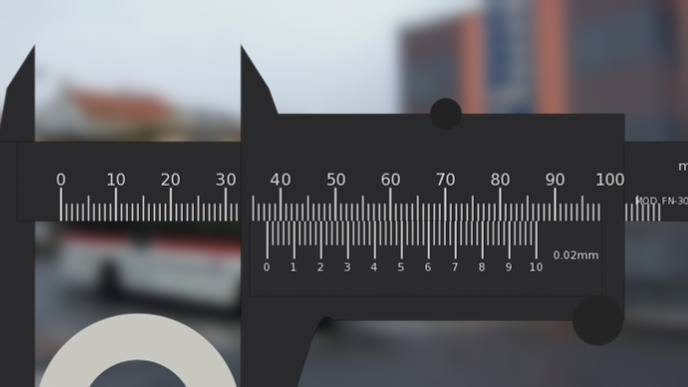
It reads 37.6 mm
